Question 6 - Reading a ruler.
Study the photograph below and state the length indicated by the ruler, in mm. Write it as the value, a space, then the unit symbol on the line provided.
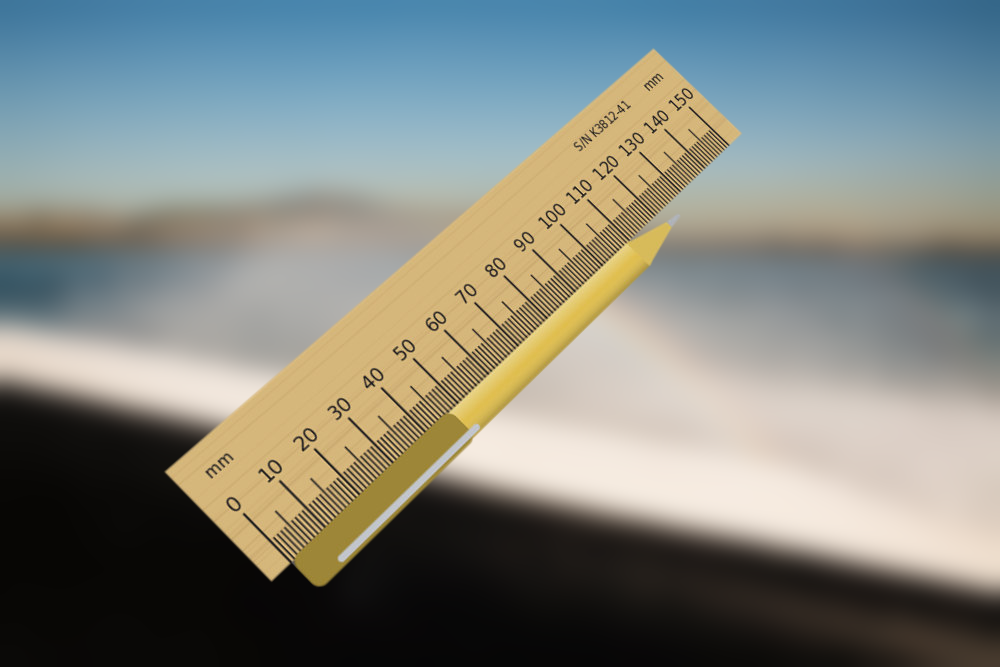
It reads 125 mm
